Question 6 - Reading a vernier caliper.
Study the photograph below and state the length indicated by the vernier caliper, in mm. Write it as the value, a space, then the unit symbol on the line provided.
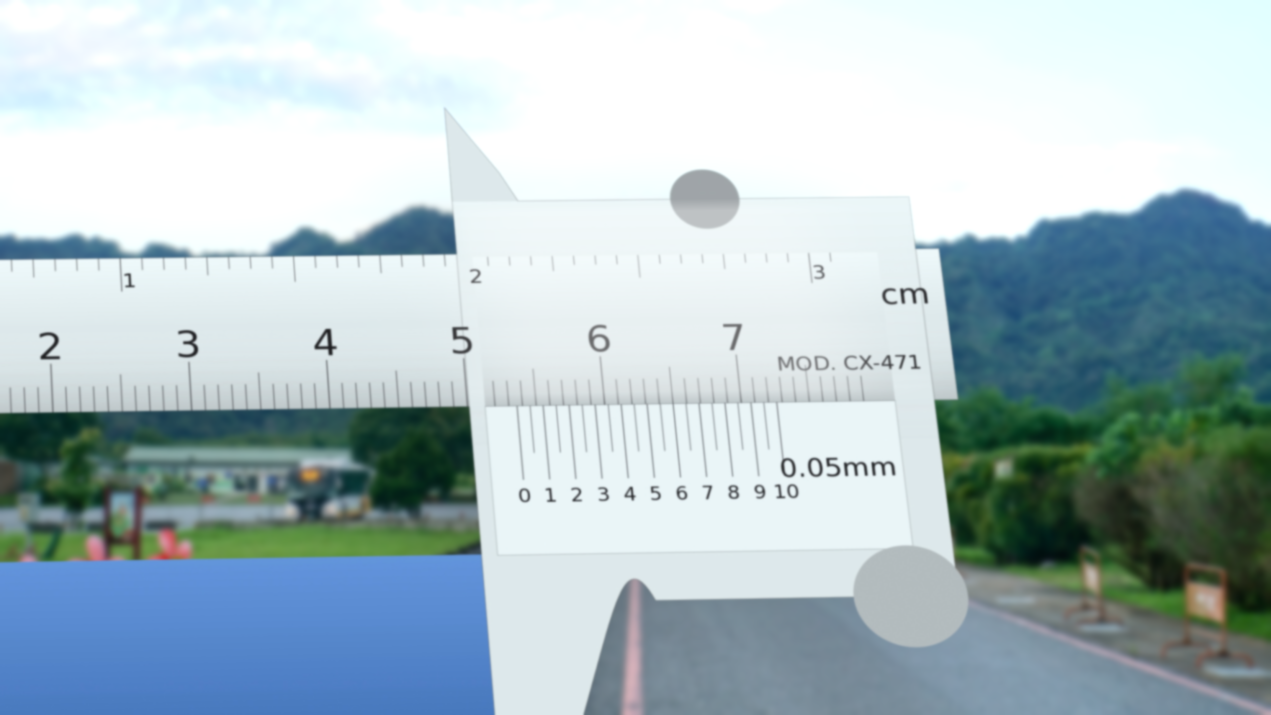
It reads 53.6 mm
